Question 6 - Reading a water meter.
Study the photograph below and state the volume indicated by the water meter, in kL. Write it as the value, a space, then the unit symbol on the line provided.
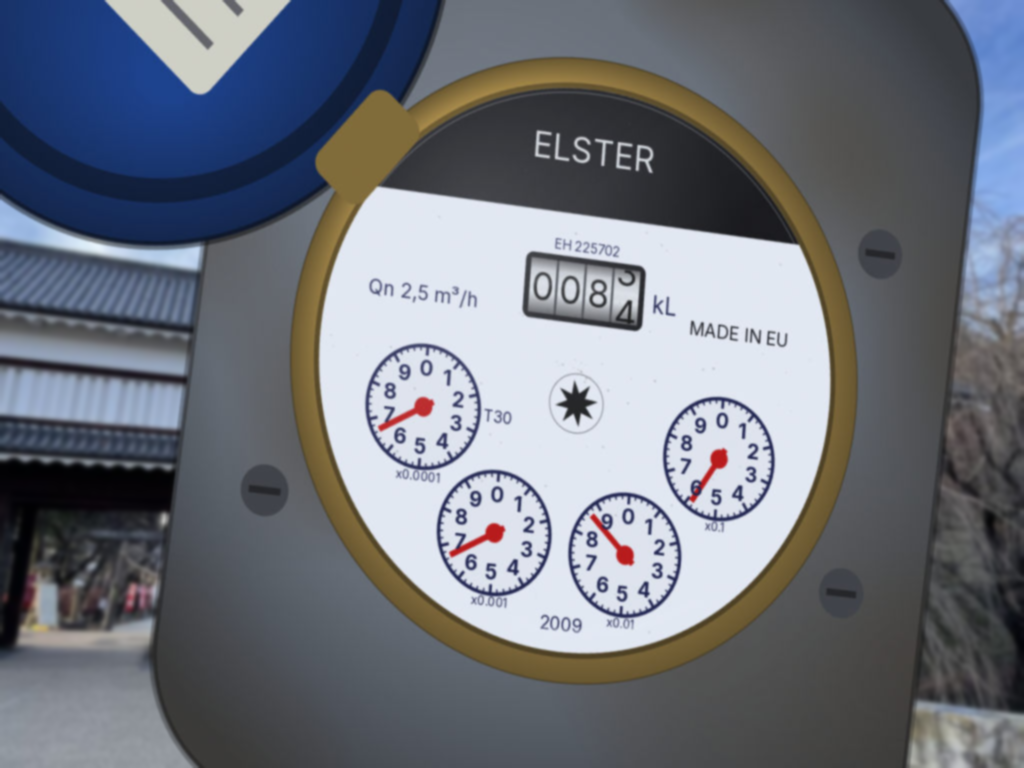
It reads 83.5866 kL
